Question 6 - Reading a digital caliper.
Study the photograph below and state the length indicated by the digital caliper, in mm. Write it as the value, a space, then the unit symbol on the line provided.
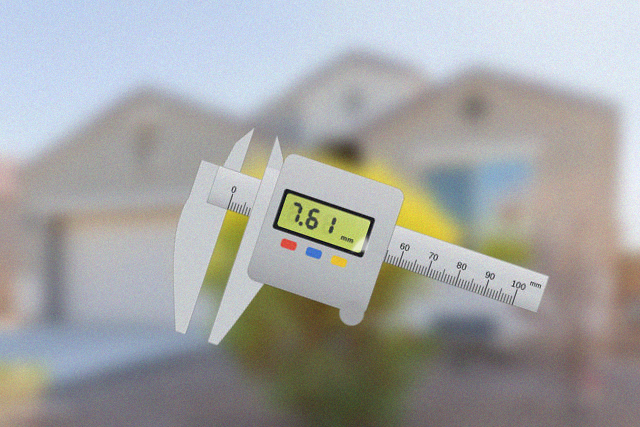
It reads 7.61 mm
